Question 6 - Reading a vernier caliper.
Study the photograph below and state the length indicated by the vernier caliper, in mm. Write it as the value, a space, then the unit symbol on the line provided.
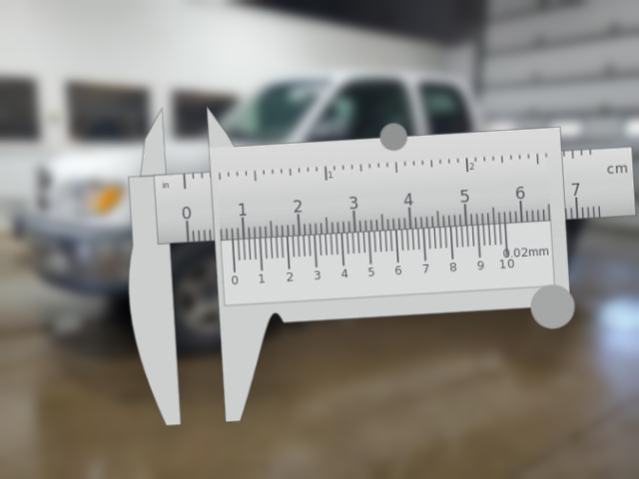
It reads 8.0 mm
